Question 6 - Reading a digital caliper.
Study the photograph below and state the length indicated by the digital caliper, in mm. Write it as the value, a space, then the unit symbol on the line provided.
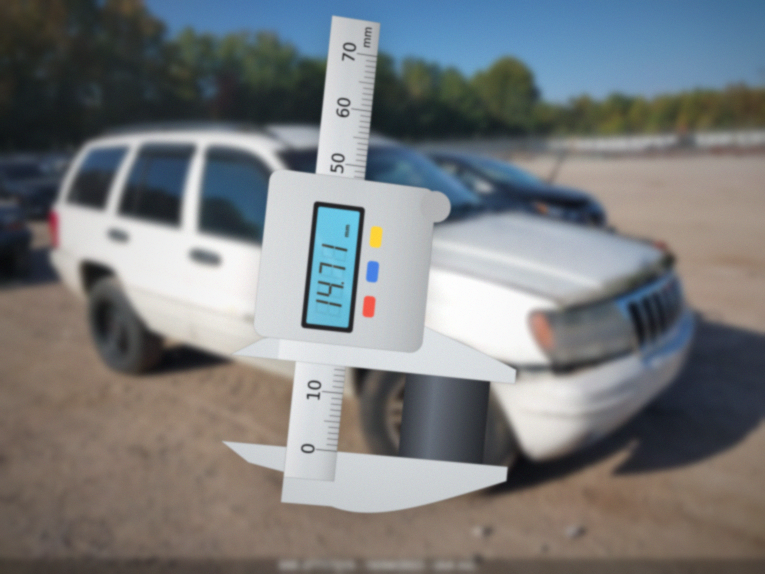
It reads 14.71 mm
